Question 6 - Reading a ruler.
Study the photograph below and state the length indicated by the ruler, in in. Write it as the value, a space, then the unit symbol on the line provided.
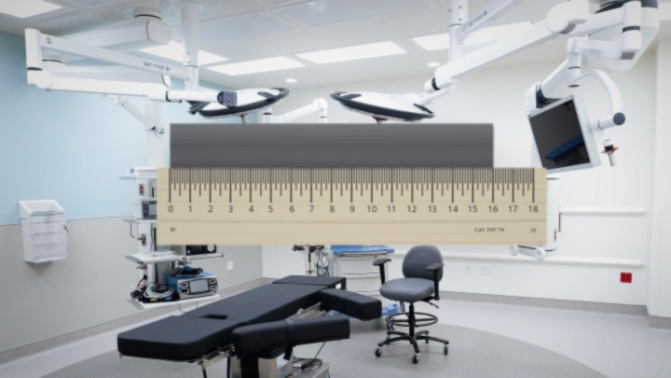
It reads 16 in
